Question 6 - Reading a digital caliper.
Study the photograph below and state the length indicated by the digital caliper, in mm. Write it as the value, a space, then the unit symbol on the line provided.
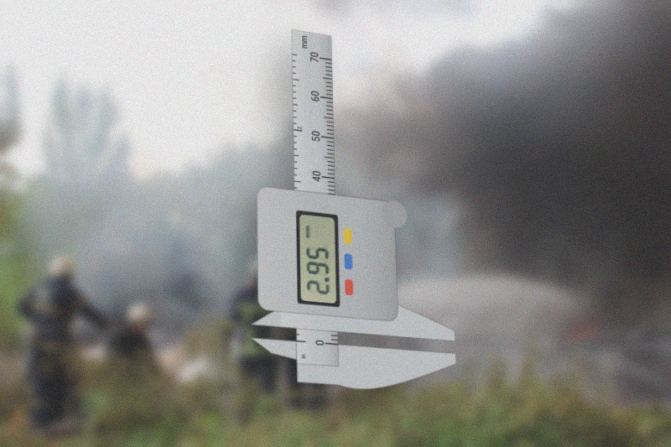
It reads 2.95 mm
